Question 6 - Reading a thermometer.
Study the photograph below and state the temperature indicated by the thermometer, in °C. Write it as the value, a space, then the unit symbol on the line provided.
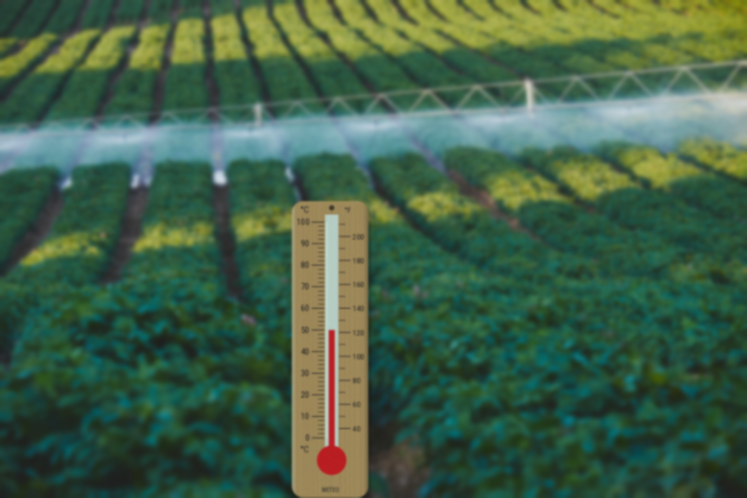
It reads 50 °C
